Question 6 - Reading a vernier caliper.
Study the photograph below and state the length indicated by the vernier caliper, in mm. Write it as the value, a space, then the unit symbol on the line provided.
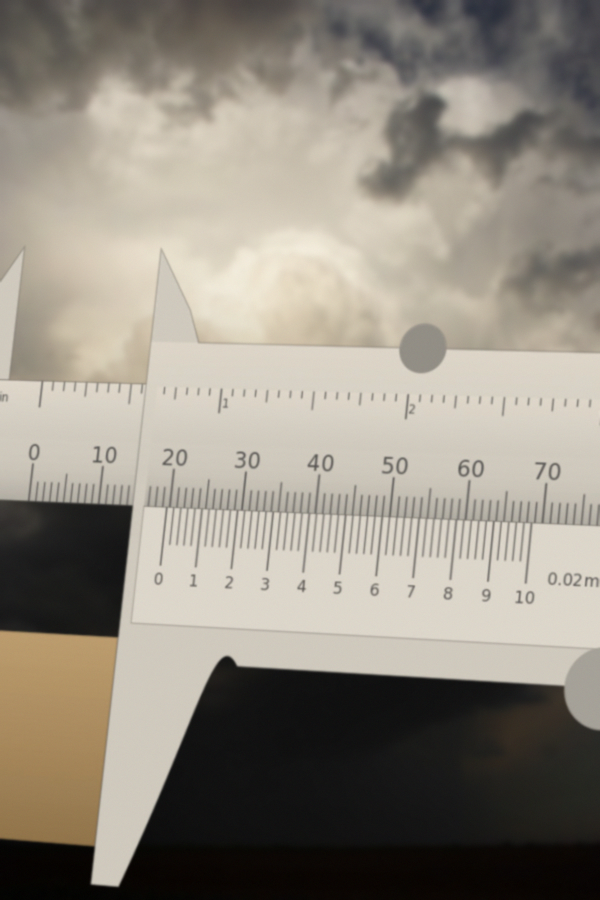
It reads 19.6 mm
